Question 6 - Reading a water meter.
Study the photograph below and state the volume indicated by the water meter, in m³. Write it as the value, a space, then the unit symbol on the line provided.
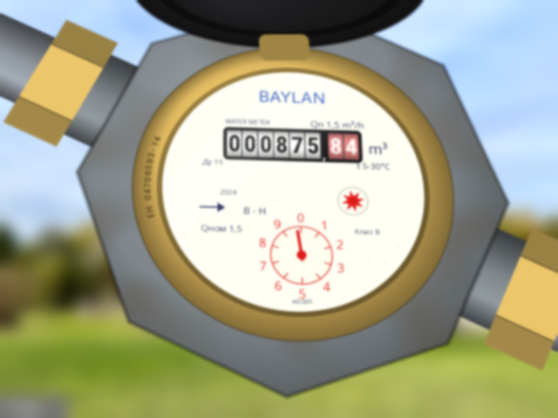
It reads 875.839 m³
